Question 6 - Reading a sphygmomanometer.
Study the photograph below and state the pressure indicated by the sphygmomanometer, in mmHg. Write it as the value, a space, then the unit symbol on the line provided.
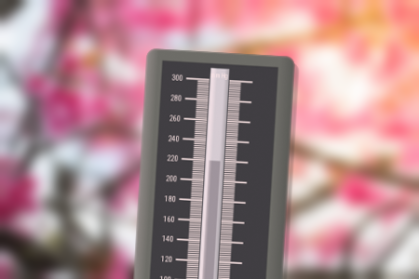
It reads 220 mmHg
